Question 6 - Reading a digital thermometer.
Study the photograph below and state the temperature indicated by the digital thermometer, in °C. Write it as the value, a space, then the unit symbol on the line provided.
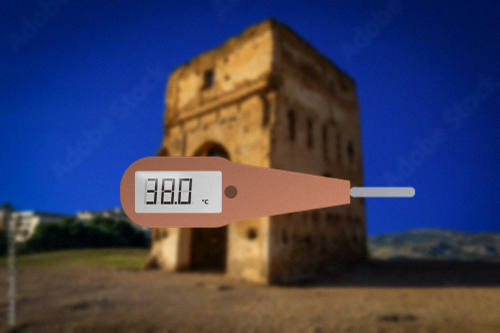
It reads 38.0 °C
